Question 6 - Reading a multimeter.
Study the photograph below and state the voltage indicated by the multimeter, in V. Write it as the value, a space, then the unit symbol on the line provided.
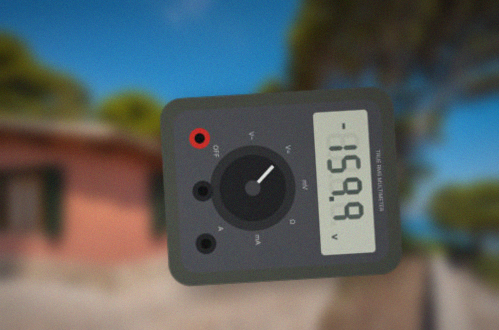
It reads -159.9 V
